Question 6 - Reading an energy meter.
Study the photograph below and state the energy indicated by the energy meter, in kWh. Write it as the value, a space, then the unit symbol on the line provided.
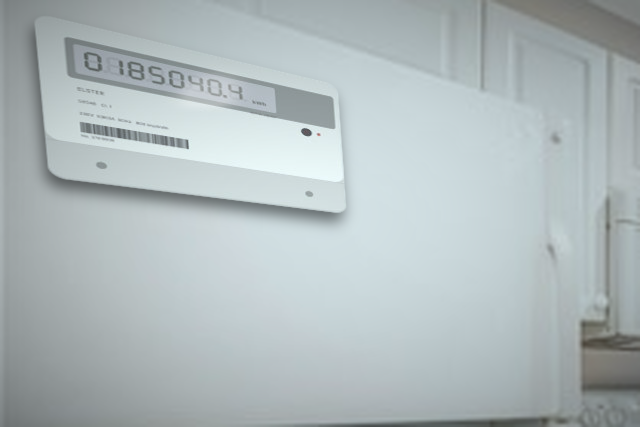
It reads 185040.4 kWh
